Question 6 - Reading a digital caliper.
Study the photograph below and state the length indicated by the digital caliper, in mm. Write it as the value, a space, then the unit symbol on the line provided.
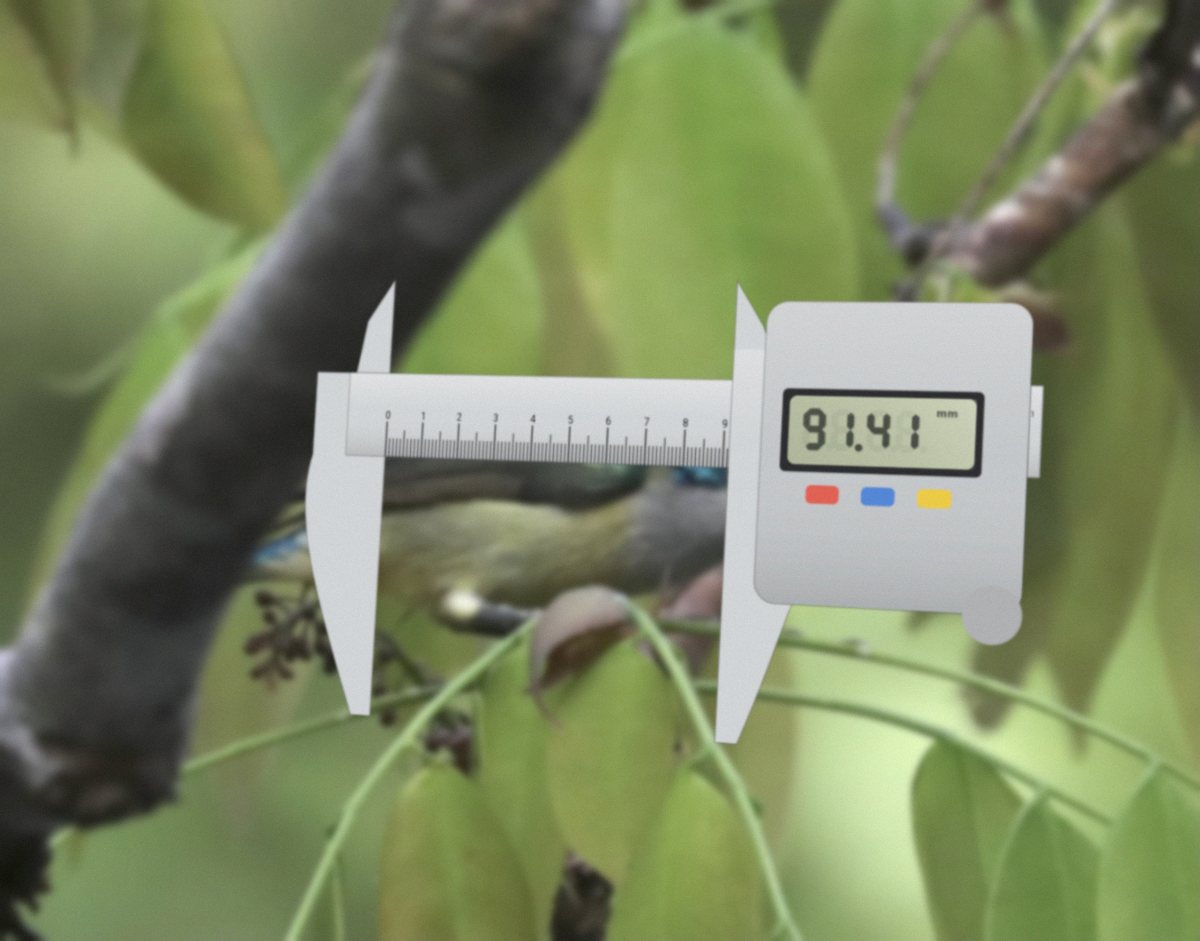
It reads 91.41 mm
